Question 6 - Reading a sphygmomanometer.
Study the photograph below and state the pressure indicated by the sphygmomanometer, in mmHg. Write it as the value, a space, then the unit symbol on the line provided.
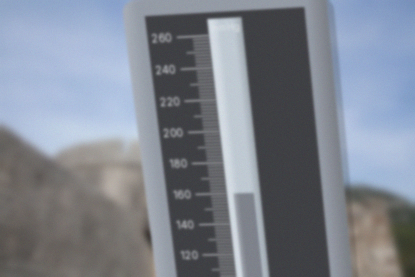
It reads 160 mmHg
